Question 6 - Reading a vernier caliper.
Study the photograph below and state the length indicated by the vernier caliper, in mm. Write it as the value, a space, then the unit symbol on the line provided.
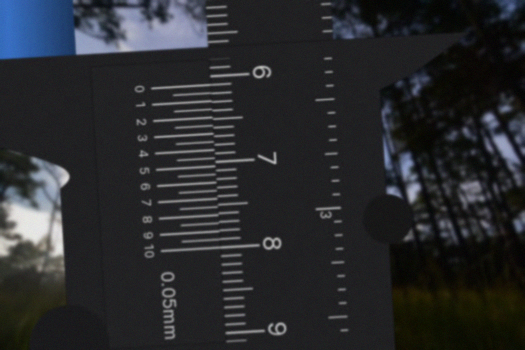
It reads 61.0 mm
